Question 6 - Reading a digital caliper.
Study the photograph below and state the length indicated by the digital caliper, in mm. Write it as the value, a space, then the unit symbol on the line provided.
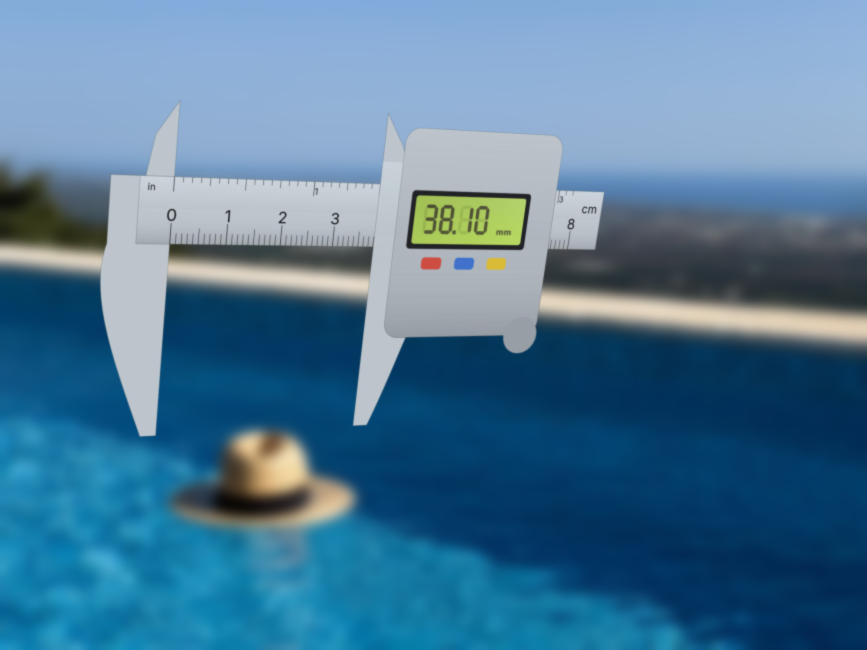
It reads 38.10 mm
